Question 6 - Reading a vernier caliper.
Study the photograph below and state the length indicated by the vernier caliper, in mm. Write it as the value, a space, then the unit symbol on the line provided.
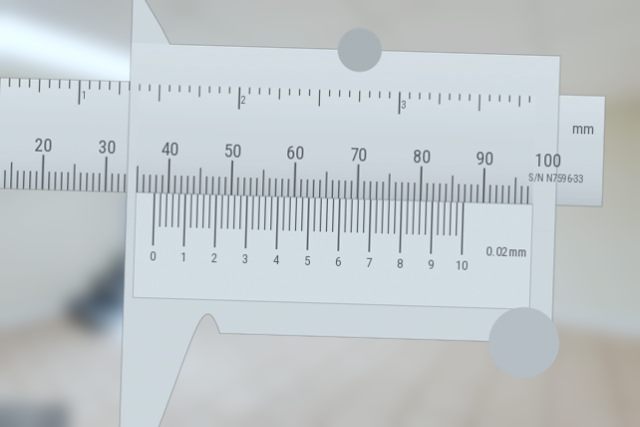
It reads 37.8 mm
